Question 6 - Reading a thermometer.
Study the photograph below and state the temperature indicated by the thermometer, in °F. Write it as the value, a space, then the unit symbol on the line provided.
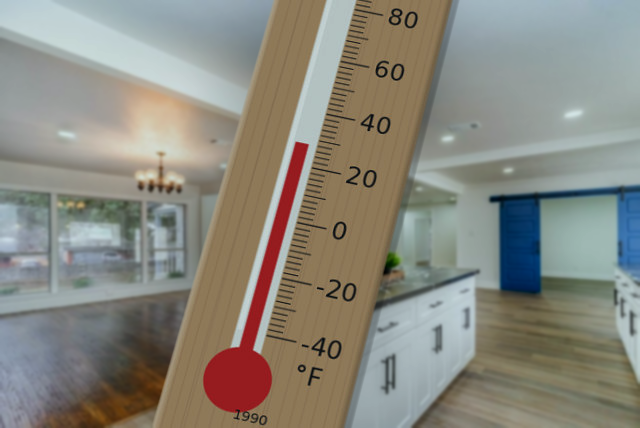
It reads 28 °F
